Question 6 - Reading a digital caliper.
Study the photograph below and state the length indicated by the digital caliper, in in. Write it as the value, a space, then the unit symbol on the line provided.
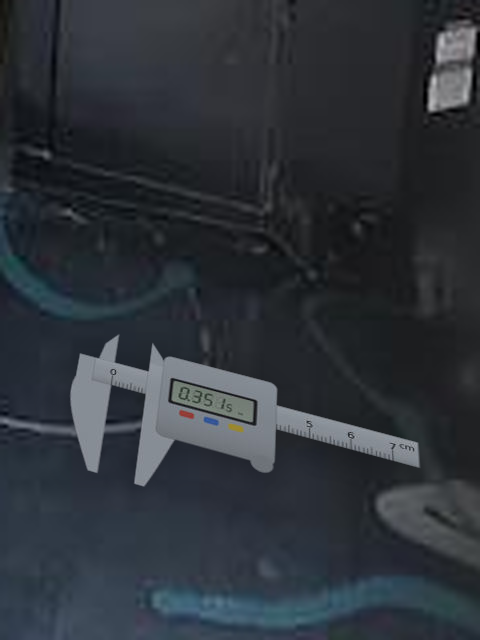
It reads 0.3515 in
